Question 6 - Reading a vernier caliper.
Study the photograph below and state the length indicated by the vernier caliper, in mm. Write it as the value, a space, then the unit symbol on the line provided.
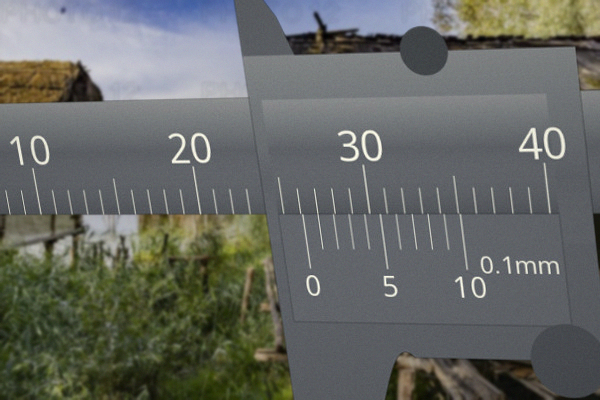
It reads 26.1 mm
